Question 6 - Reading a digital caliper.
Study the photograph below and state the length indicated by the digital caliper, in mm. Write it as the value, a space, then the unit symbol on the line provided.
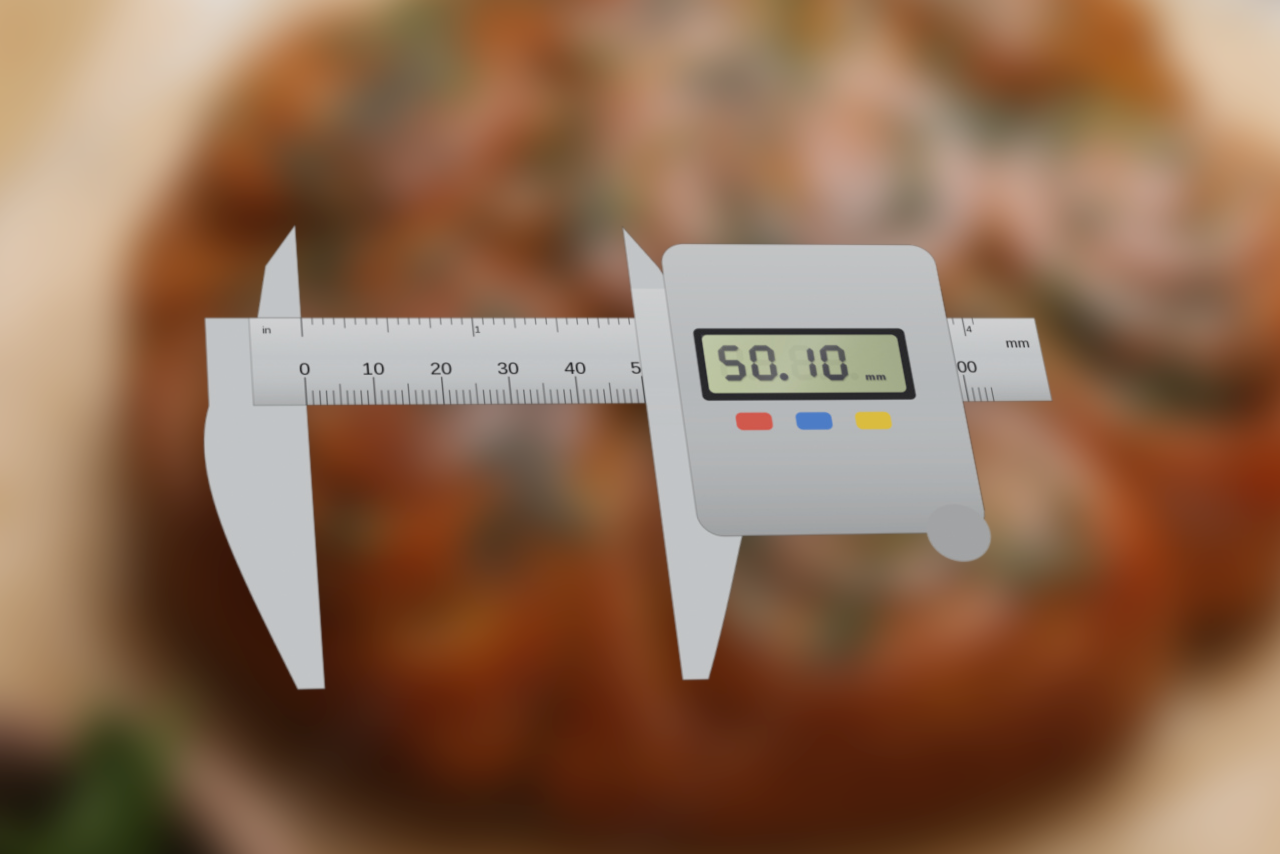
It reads 50.10 mm
